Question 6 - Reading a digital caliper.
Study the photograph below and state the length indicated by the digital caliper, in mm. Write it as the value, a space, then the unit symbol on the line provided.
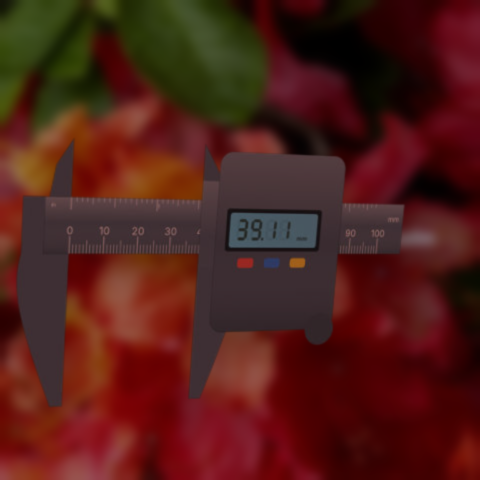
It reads 39.11 mm
